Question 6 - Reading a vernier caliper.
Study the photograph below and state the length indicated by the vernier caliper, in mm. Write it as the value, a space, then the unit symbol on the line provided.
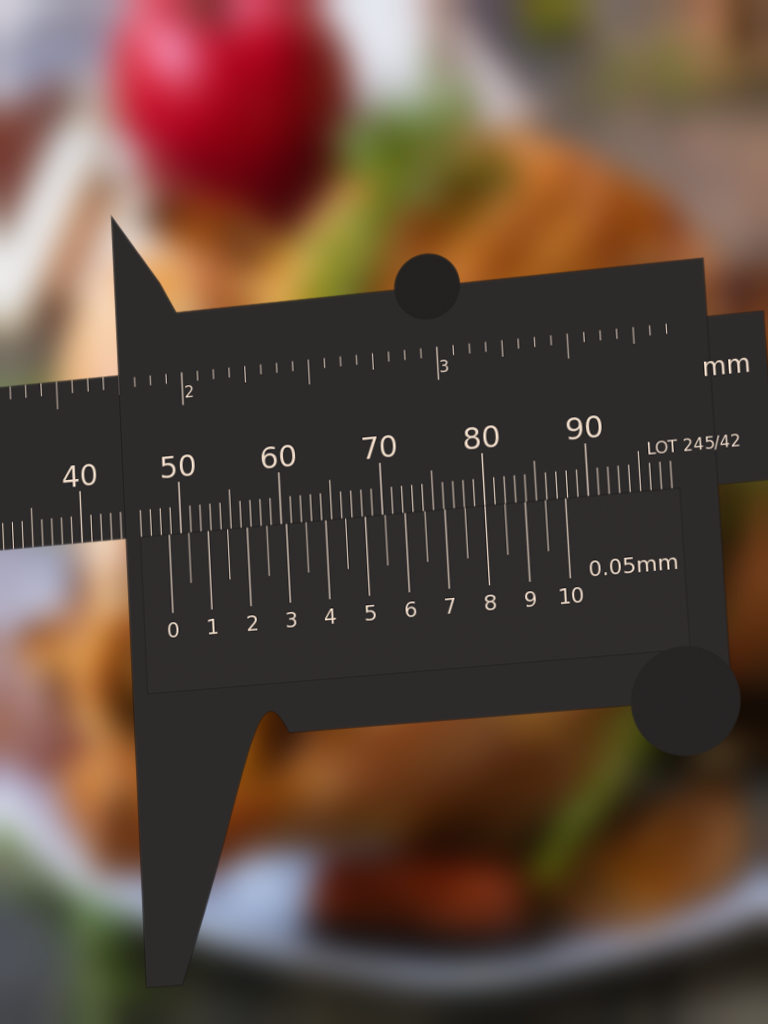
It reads 48.8 mm
